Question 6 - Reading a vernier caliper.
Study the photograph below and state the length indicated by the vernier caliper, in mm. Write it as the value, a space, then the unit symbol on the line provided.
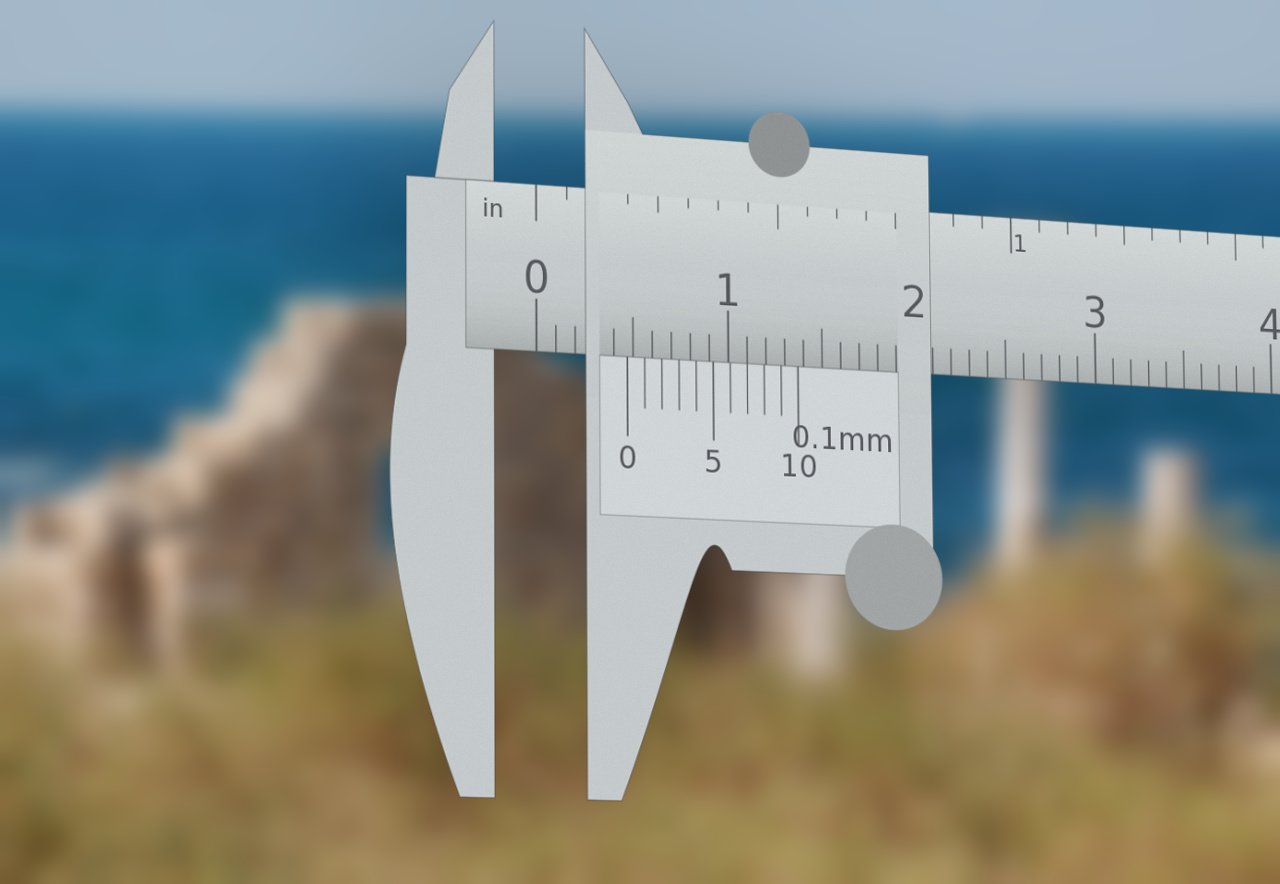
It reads 4.7 mm
